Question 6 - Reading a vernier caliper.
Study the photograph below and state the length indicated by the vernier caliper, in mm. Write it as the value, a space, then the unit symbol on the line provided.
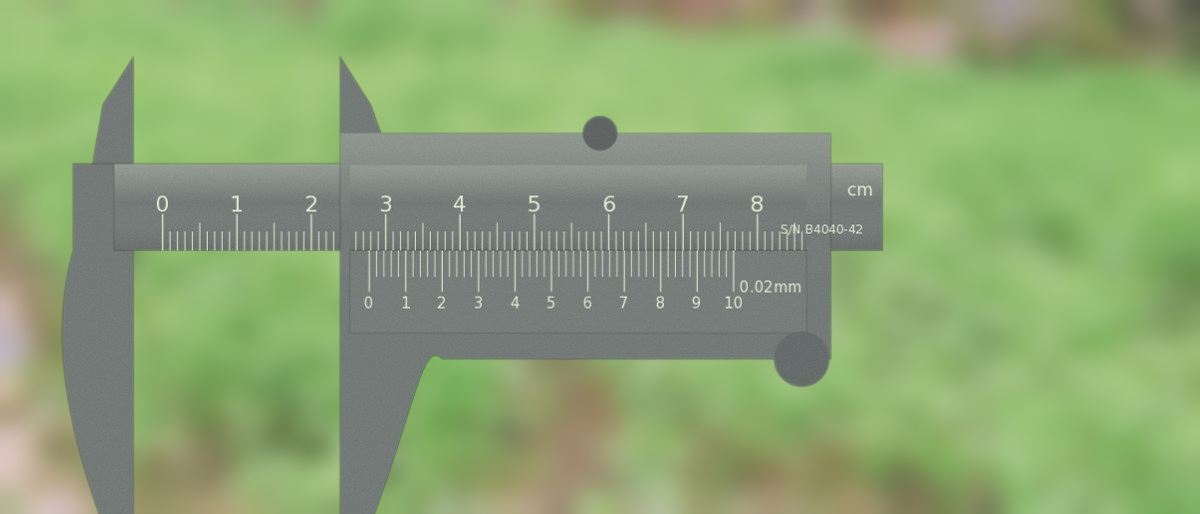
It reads 27.8 mm
